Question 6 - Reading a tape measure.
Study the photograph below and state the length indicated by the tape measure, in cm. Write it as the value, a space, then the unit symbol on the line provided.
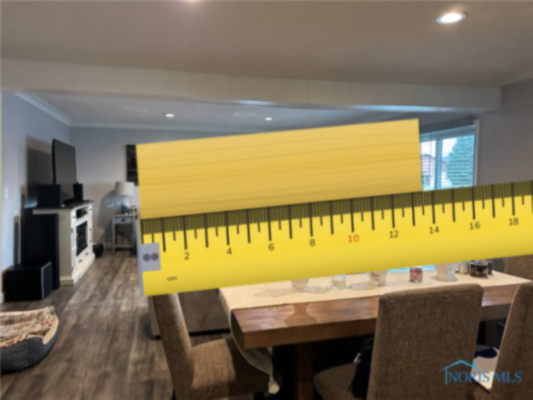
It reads 13.5 cm
